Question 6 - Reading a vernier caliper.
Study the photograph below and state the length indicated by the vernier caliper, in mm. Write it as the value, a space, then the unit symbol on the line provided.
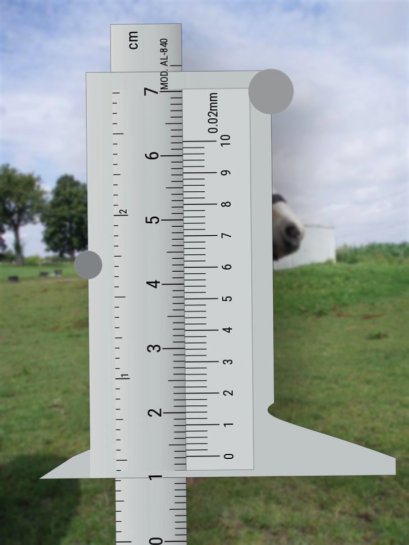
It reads 13.2 mm
